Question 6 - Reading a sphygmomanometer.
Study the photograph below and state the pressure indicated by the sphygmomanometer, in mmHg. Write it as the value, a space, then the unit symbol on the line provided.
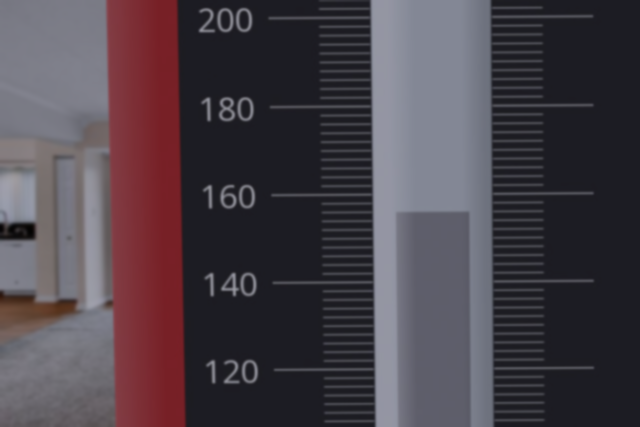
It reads 156 mmHg
